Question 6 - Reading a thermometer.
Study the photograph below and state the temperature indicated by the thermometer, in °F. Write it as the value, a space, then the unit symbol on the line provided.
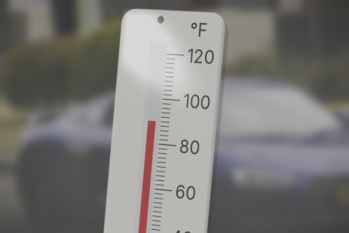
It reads 90 °F
